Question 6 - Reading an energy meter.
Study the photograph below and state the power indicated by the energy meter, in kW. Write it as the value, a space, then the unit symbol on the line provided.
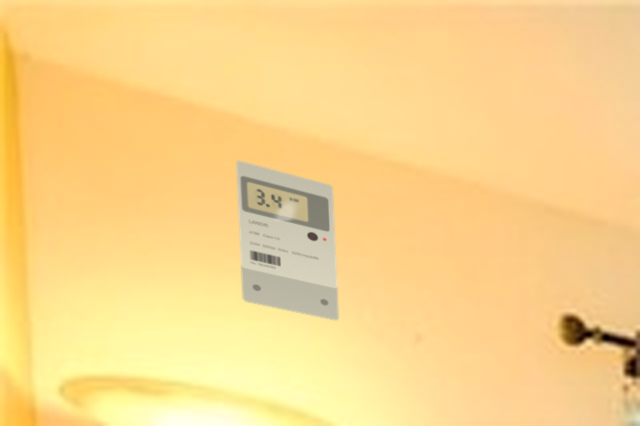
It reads 3.4 kW
